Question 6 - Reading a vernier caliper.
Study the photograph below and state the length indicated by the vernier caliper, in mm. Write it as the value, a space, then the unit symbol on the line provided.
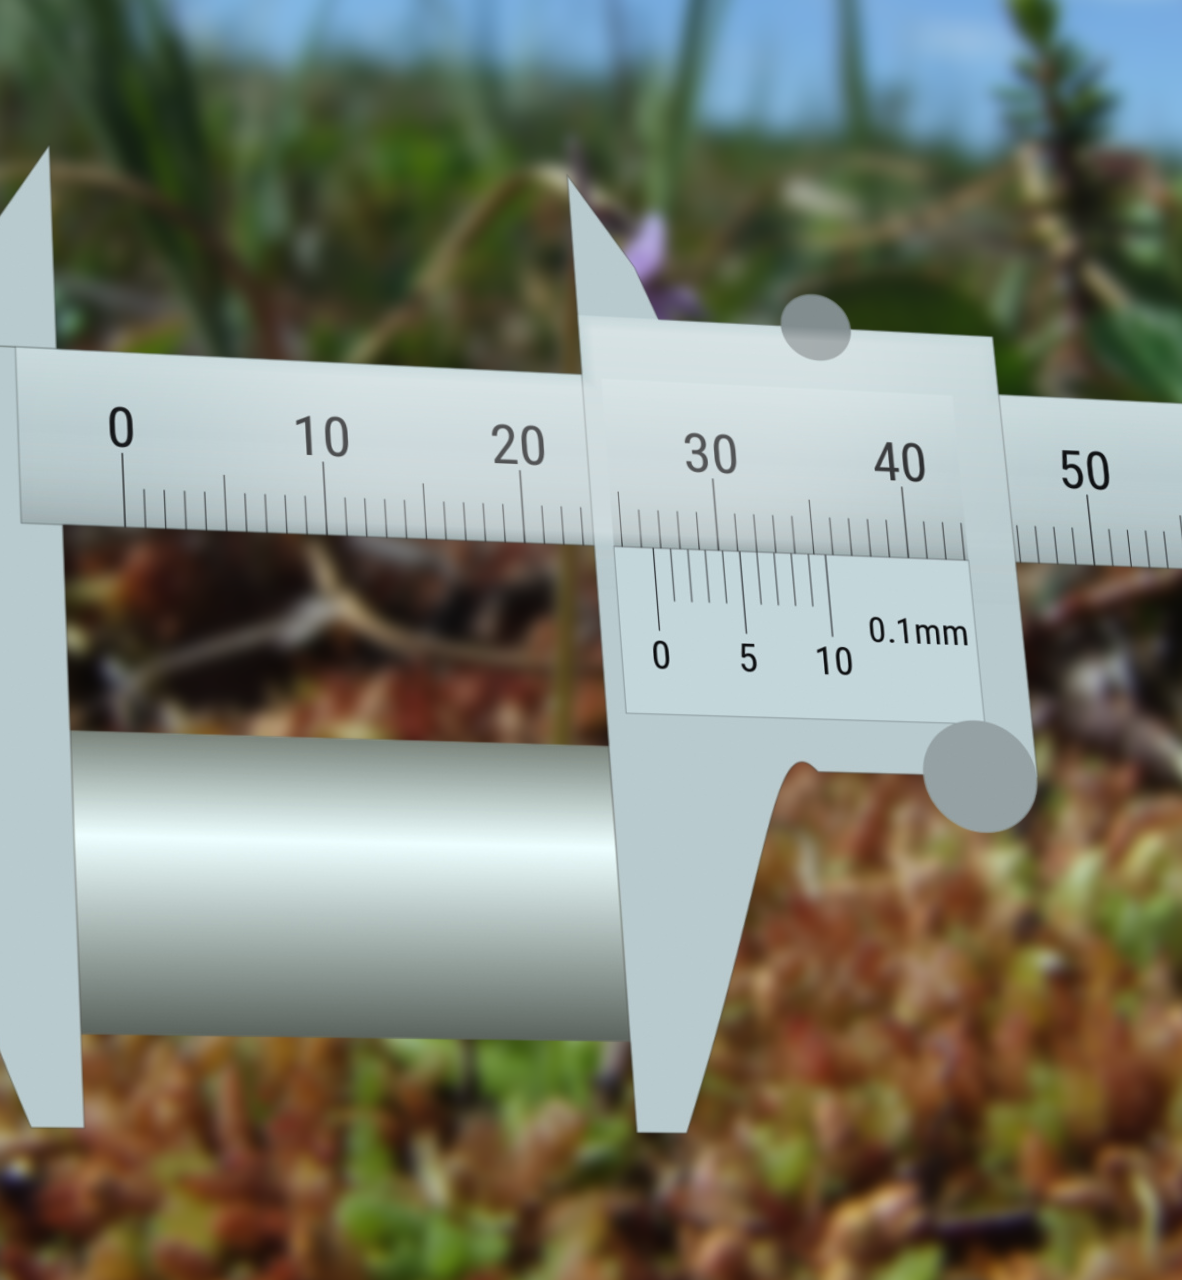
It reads 26.6 mm
